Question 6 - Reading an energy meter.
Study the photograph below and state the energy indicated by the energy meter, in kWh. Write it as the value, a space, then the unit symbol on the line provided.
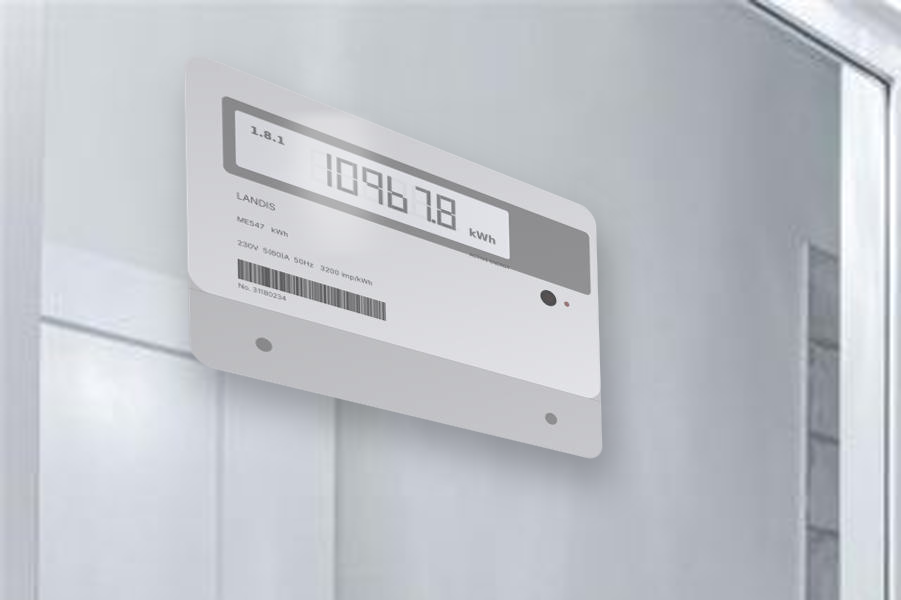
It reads 10967.8 kWh
